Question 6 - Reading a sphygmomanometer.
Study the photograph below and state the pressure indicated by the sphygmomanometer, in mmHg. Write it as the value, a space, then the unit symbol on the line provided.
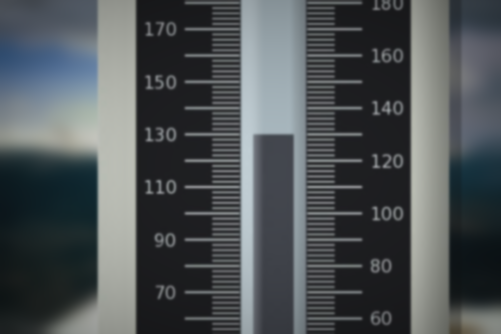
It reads 130 mmHg
